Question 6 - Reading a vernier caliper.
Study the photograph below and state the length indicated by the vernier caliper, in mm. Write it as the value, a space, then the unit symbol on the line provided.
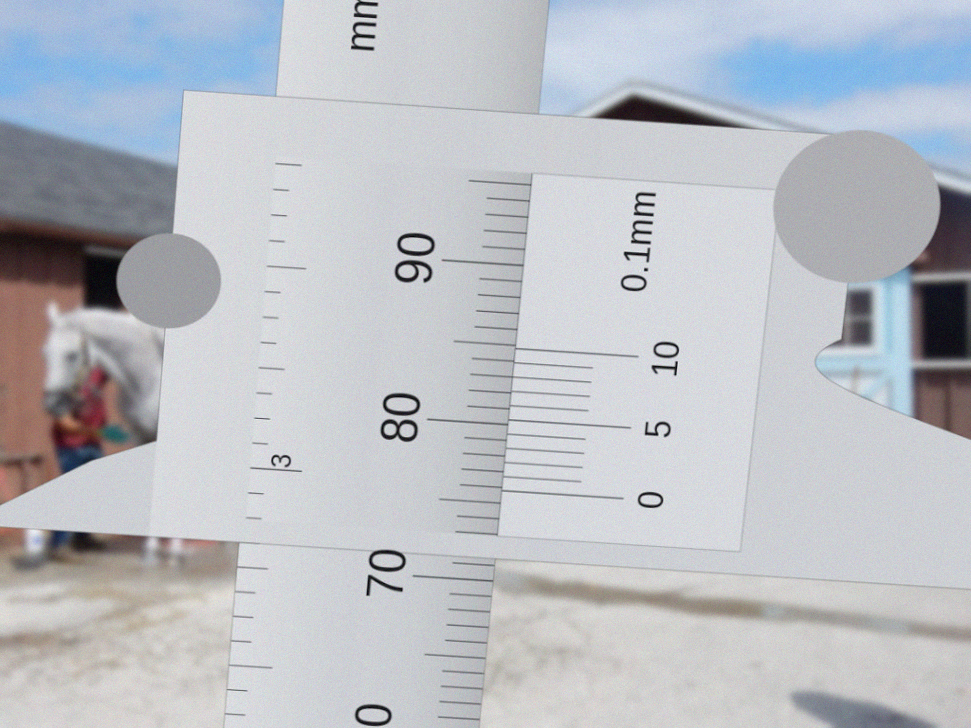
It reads 75.8 mm
